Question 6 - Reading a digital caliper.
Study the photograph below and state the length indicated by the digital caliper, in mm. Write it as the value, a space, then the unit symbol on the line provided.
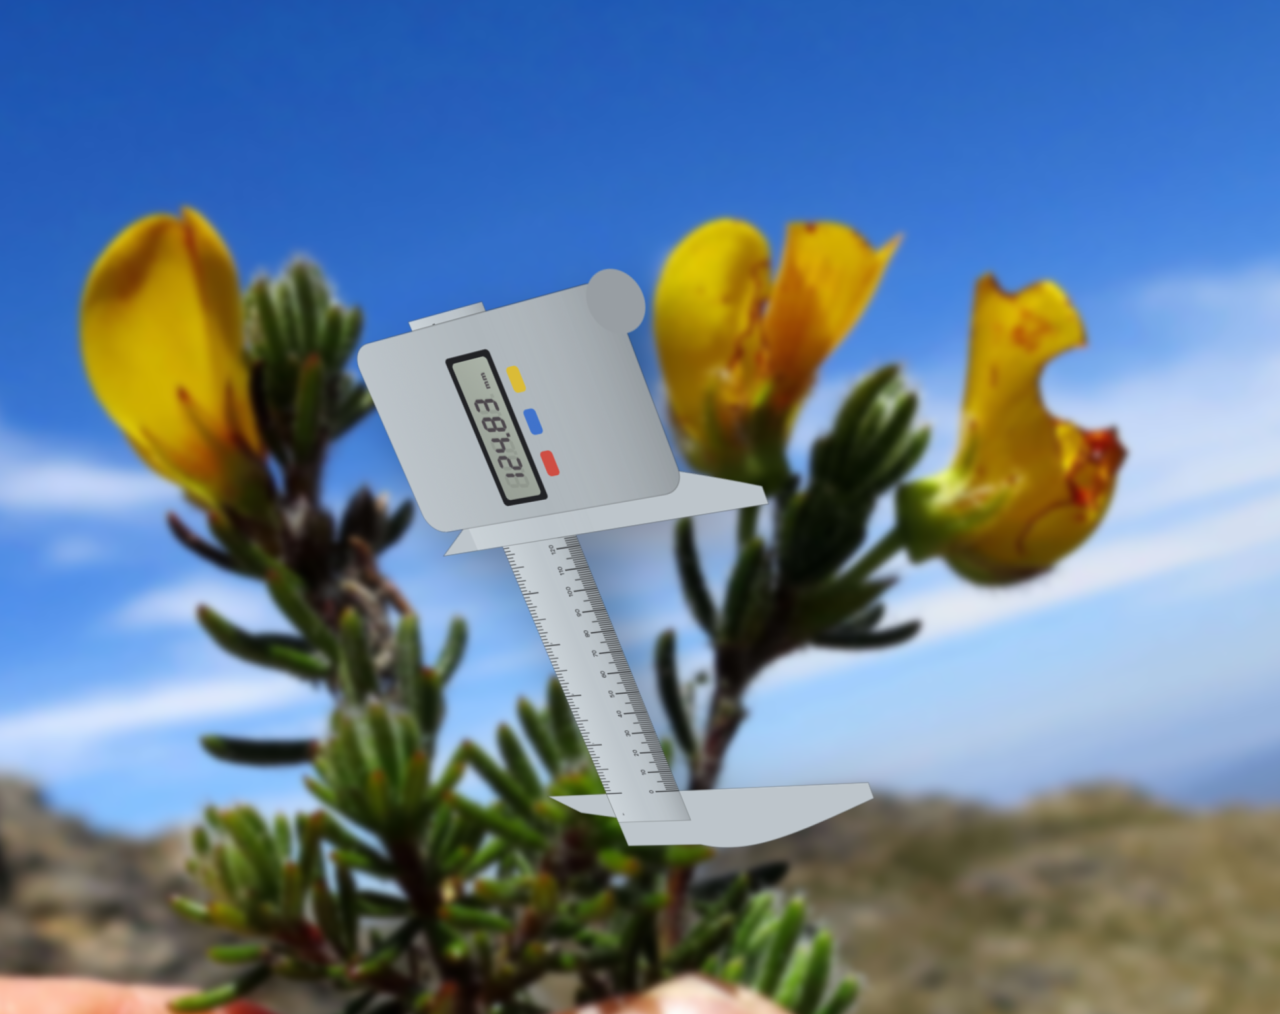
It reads 124.83 mm
